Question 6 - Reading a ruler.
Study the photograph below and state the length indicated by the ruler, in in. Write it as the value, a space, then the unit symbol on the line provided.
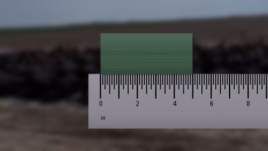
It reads 5 in
